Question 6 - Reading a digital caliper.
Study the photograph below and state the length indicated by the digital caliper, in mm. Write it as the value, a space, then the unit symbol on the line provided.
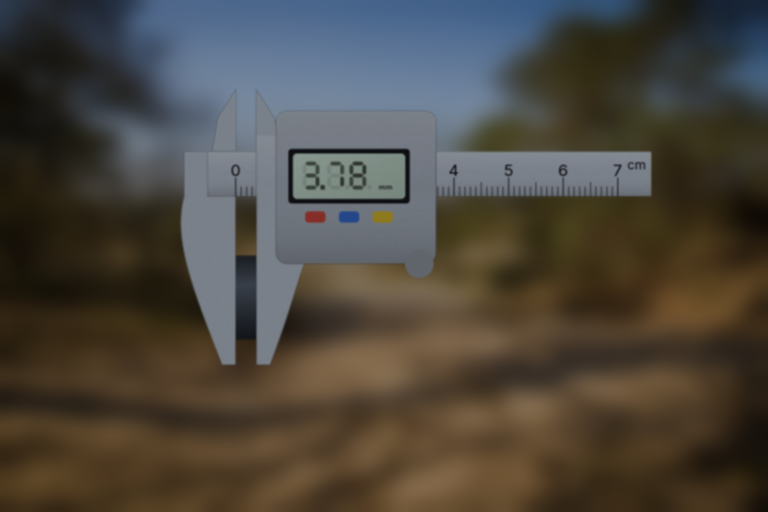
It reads 3.78 mm
